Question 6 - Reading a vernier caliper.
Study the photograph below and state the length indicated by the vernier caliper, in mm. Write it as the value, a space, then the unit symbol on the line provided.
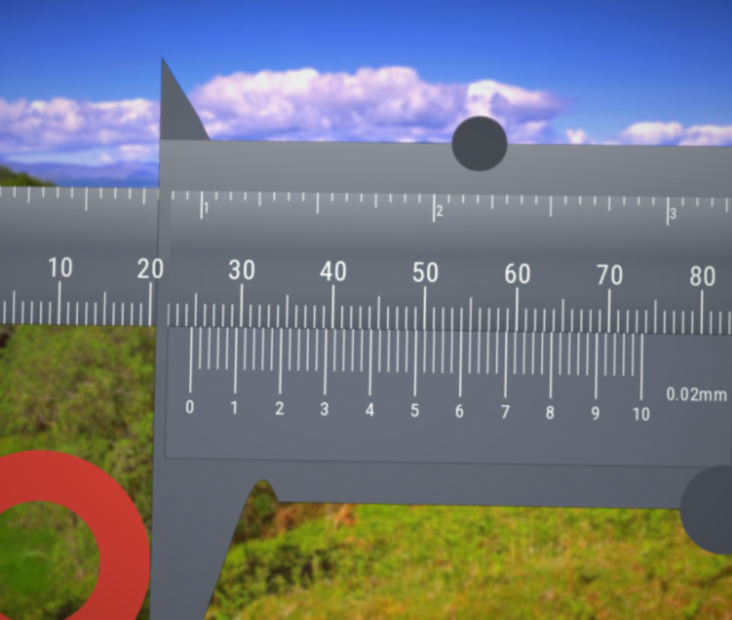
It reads 24.6 mm
